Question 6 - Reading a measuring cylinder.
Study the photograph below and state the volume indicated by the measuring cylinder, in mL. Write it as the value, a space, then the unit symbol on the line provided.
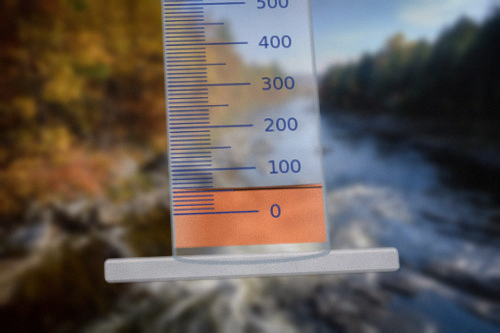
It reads 50 mL
